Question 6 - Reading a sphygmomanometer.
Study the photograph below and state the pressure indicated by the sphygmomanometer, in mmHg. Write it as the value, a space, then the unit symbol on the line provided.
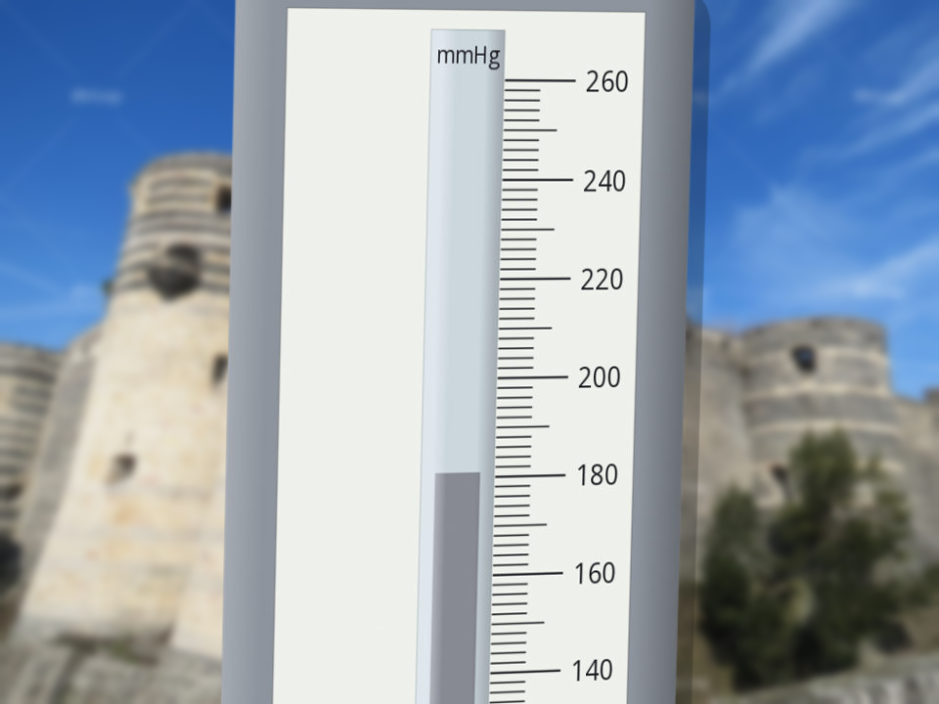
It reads 181 mmHg
